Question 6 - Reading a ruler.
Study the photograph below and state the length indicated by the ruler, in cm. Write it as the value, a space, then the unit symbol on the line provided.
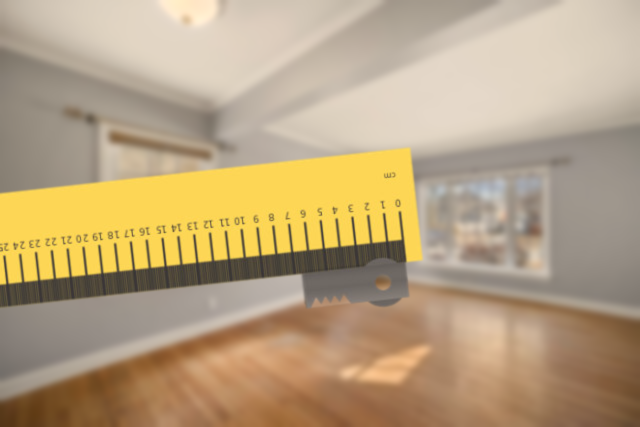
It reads 6.5 cm
